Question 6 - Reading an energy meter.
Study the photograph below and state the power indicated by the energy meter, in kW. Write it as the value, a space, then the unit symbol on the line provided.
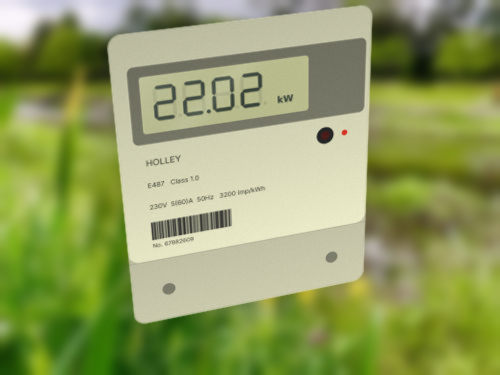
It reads 22.02 kW
